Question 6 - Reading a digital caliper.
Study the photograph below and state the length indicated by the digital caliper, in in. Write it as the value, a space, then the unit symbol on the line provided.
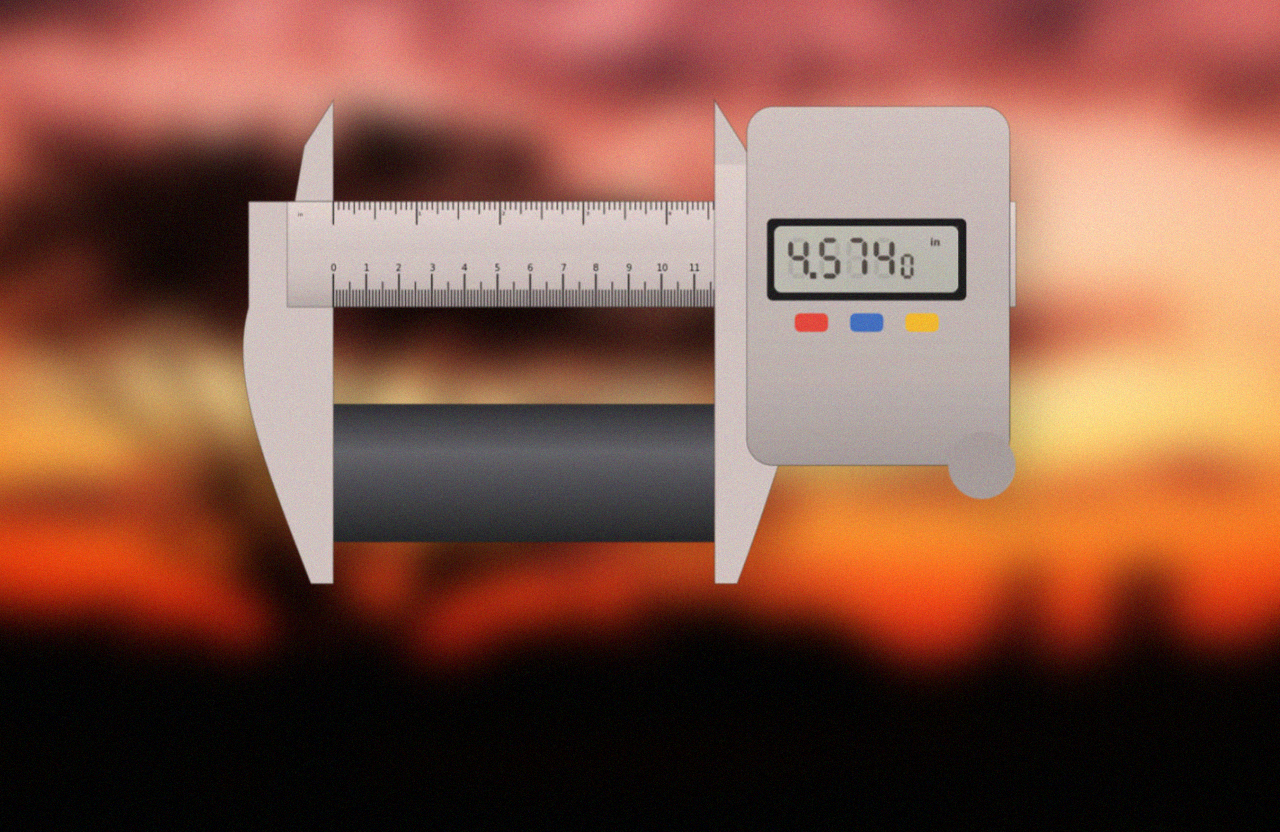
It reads 4.5740 in
